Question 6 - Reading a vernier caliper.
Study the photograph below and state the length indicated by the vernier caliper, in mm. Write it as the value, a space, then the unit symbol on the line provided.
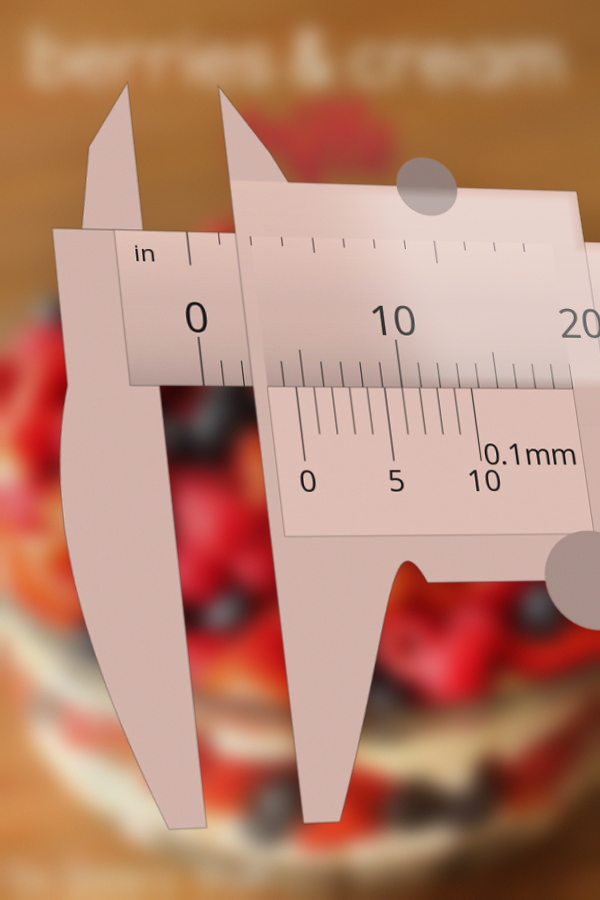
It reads 4.6 mm
